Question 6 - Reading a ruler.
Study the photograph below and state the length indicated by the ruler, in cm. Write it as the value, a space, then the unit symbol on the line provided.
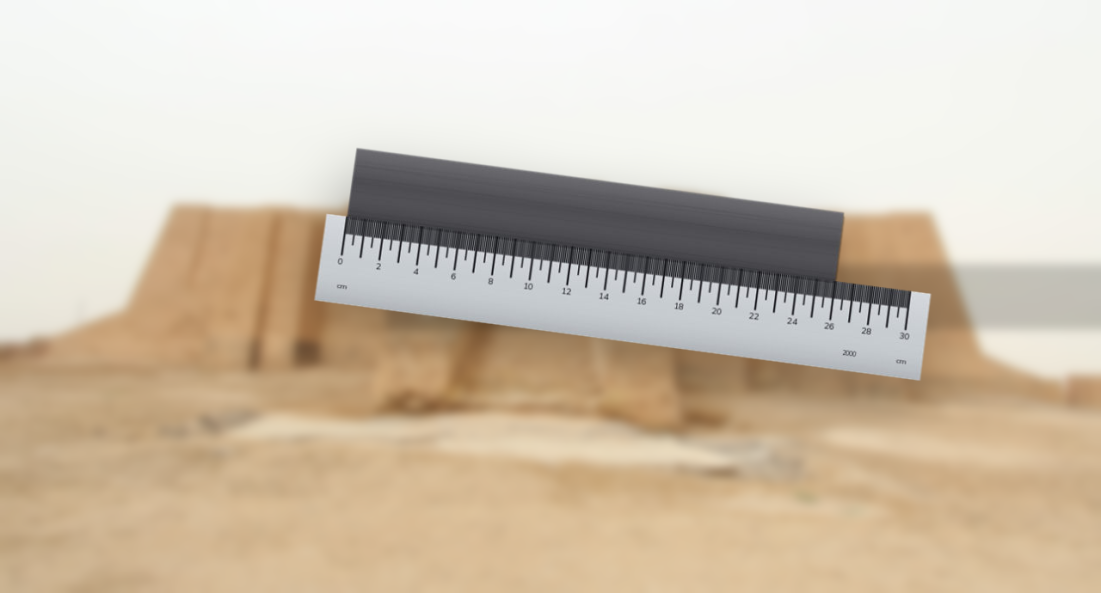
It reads 26 cm
